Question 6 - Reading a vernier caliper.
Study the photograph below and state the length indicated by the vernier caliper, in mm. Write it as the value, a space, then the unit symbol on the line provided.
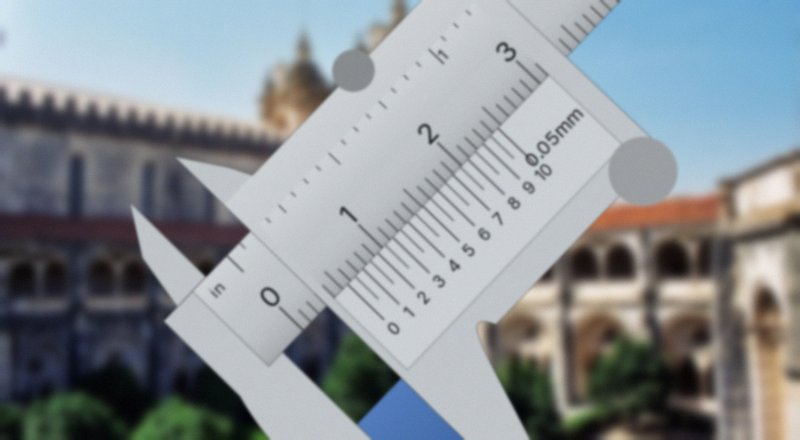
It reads 5.6 mm
